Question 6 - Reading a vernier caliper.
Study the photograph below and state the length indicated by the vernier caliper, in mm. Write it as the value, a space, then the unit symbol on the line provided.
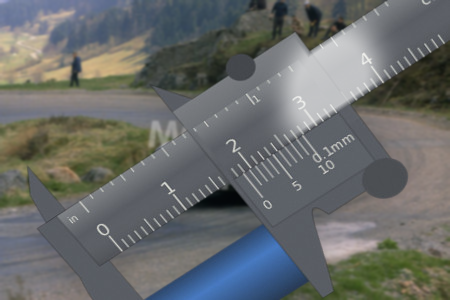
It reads 18.8 mm
